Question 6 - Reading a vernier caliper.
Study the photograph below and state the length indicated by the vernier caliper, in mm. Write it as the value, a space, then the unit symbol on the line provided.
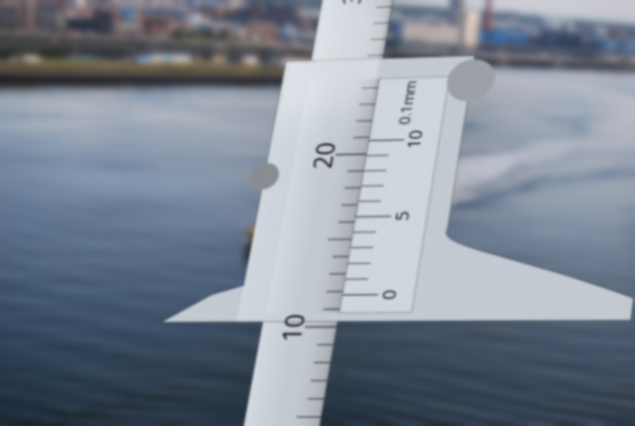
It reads 11.8 mm
